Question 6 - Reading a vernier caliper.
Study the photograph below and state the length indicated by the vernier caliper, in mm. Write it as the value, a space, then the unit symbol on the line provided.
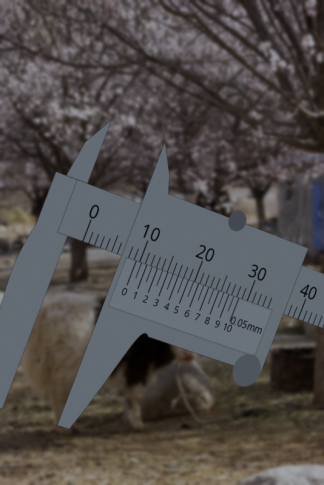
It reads 9.4 mm
